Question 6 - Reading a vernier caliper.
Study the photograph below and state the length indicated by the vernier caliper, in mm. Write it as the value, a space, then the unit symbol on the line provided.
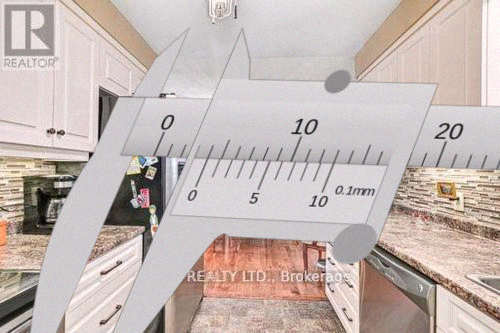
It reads 4.0 mm
